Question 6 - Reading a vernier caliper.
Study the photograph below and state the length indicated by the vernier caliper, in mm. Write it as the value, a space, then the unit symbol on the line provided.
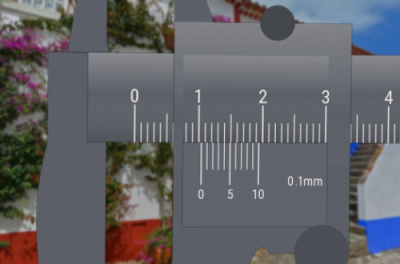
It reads 10.4 mm
